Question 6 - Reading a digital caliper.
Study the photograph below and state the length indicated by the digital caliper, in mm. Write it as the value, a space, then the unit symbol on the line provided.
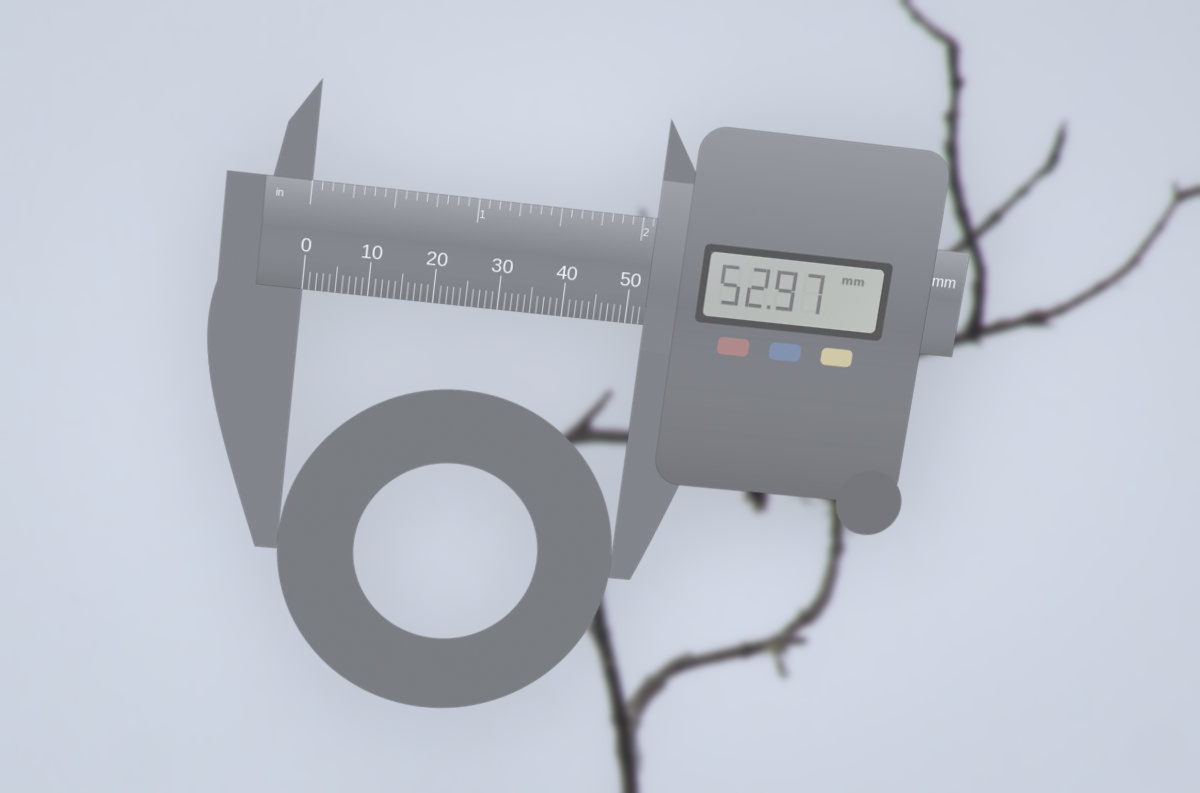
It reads 52.97 mm
